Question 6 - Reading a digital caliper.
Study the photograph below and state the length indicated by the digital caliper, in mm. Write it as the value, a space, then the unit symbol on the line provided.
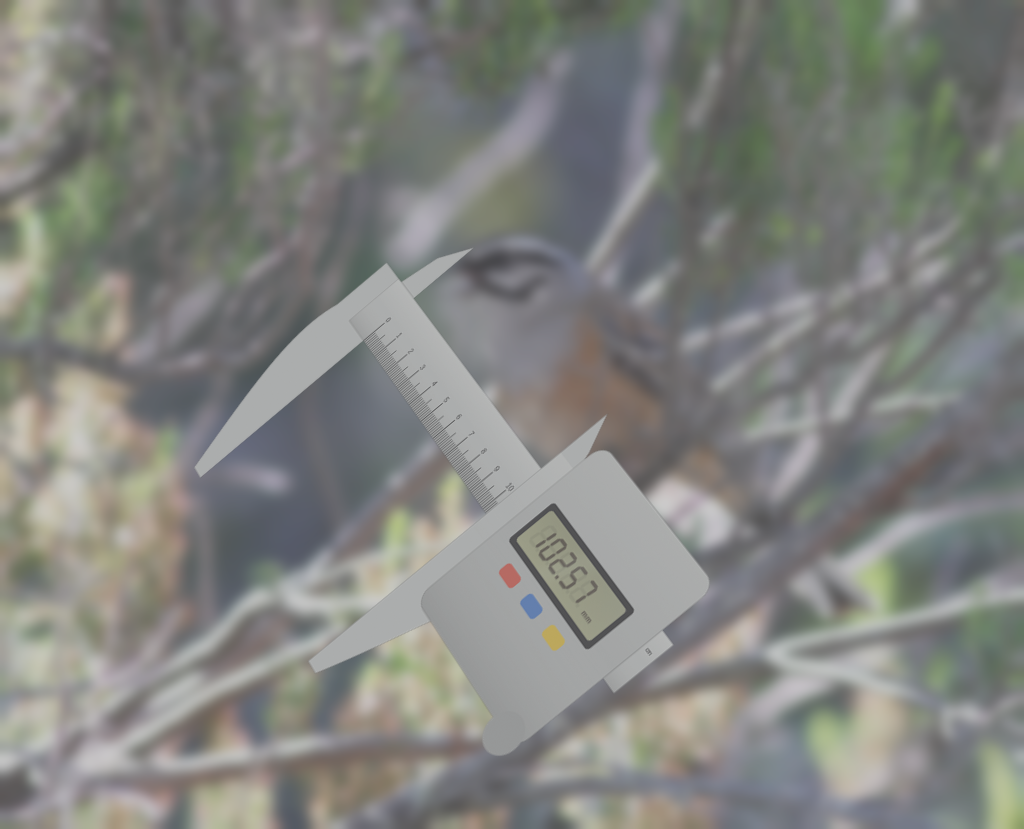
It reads 102.57 mm
